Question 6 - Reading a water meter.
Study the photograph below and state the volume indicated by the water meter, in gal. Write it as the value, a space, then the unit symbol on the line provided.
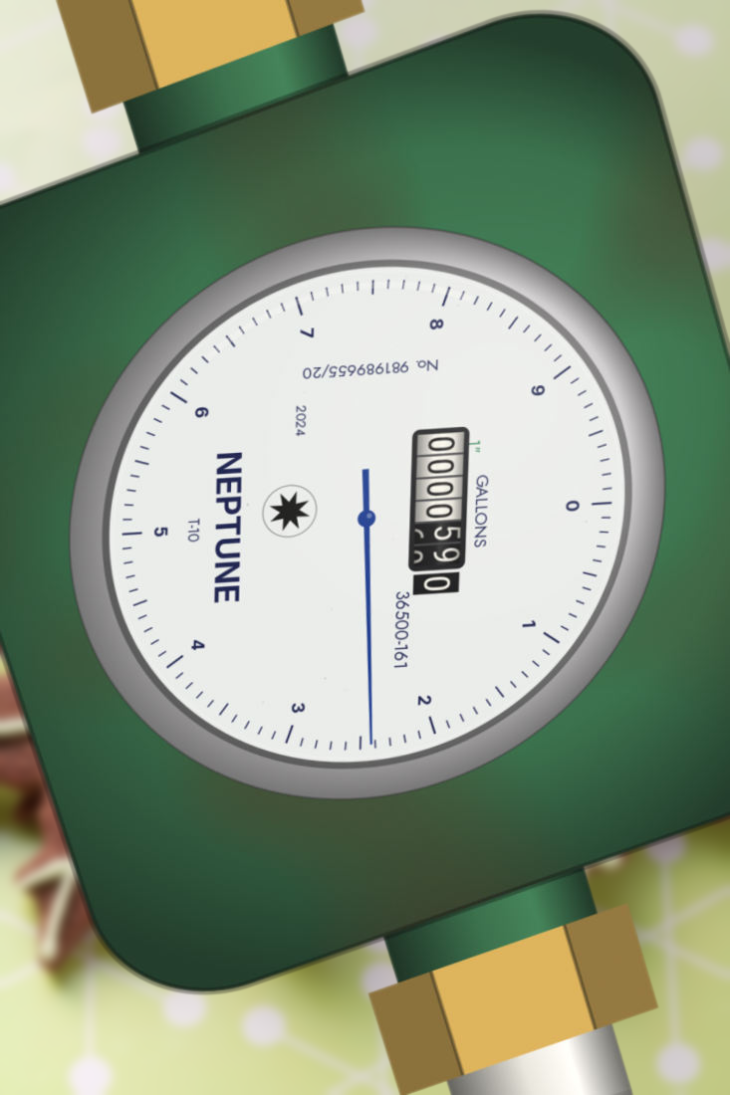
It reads 592.4 gal
